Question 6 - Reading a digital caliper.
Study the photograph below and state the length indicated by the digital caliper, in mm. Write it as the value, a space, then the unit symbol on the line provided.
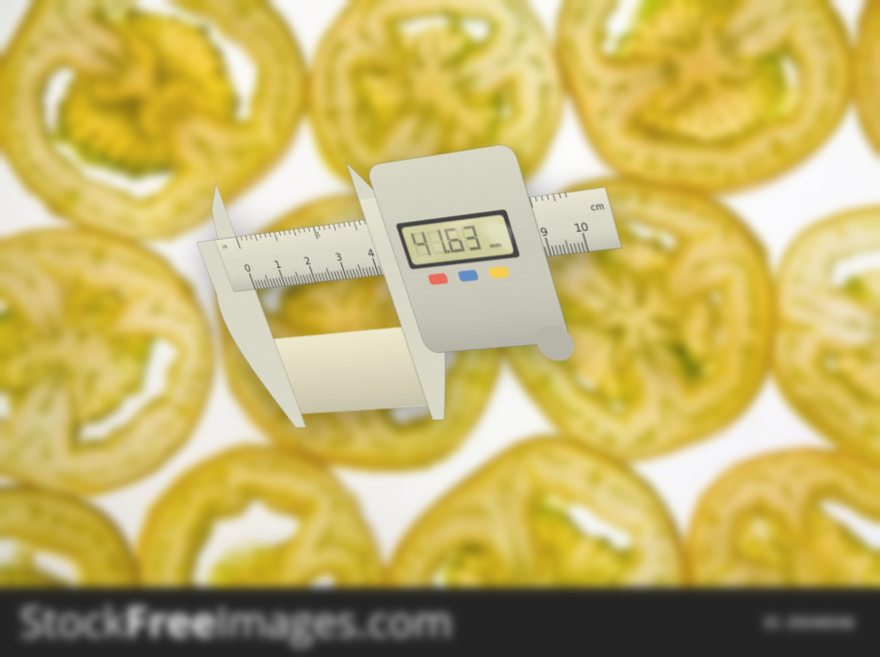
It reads 41.63 mm
